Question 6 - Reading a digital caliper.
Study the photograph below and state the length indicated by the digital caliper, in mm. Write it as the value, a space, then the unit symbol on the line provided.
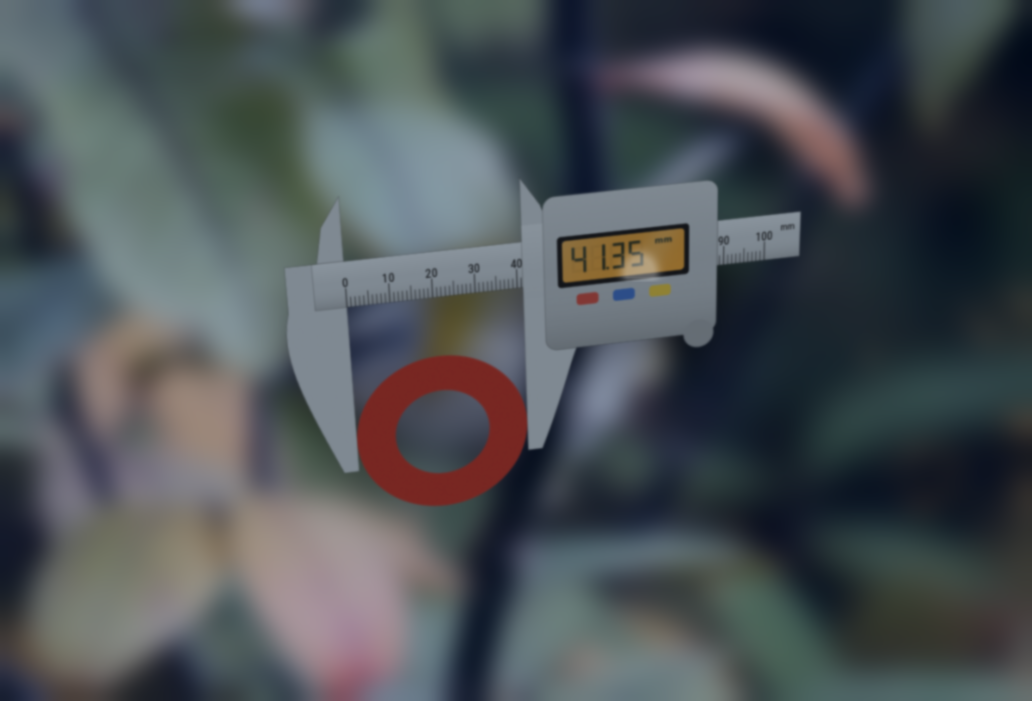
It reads 41.35 mm
